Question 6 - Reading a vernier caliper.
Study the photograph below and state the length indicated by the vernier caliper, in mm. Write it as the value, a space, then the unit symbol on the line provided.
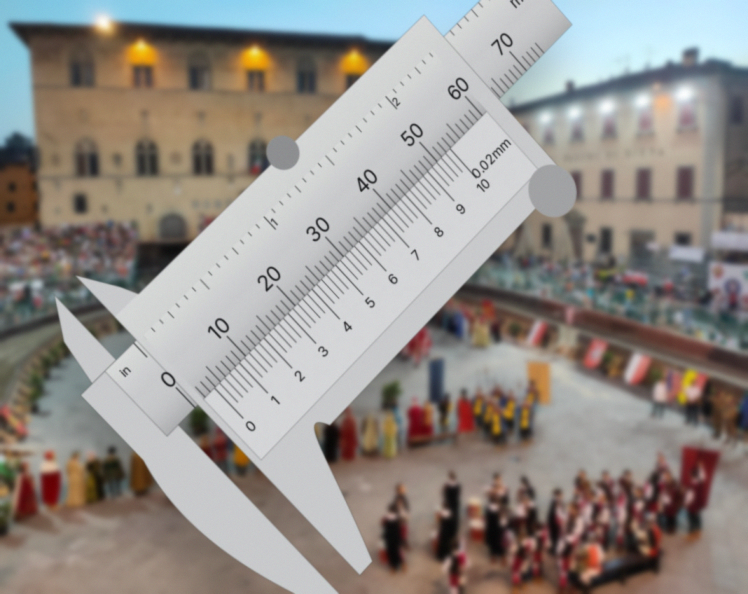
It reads 3.8 mm
